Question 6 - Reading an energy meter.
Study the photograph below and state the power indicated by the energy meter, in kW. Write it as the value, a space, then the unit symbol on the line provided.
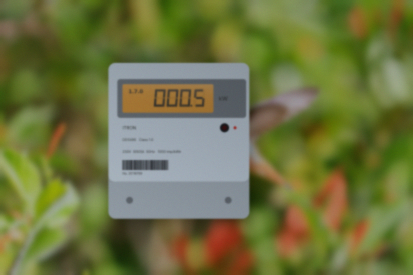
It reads 0.5 kW
